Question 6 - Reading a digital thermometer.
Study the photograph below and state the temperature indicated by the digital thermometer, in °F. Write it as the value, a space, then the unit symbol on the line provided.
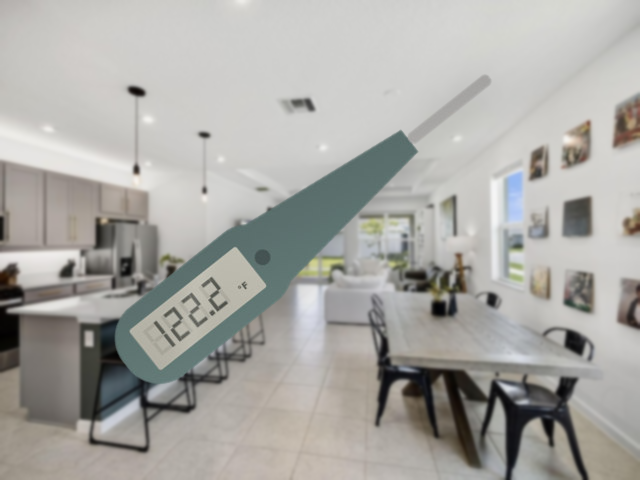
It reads 122.2 °F
